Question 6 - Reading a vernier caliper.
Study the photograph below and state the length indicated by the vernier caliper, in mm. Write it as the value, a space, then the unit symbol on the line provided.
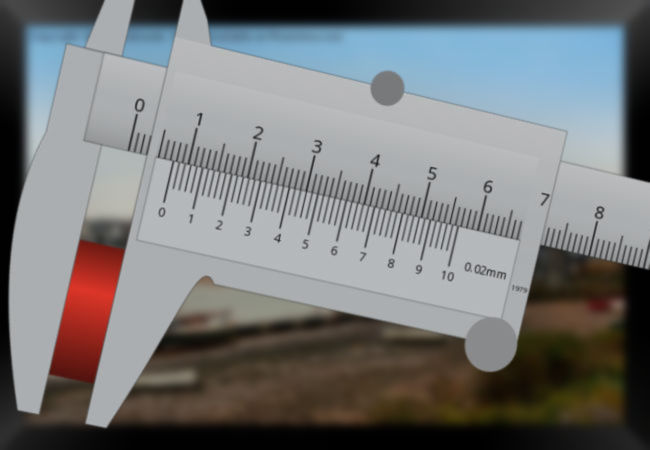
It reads 7.5 mm
